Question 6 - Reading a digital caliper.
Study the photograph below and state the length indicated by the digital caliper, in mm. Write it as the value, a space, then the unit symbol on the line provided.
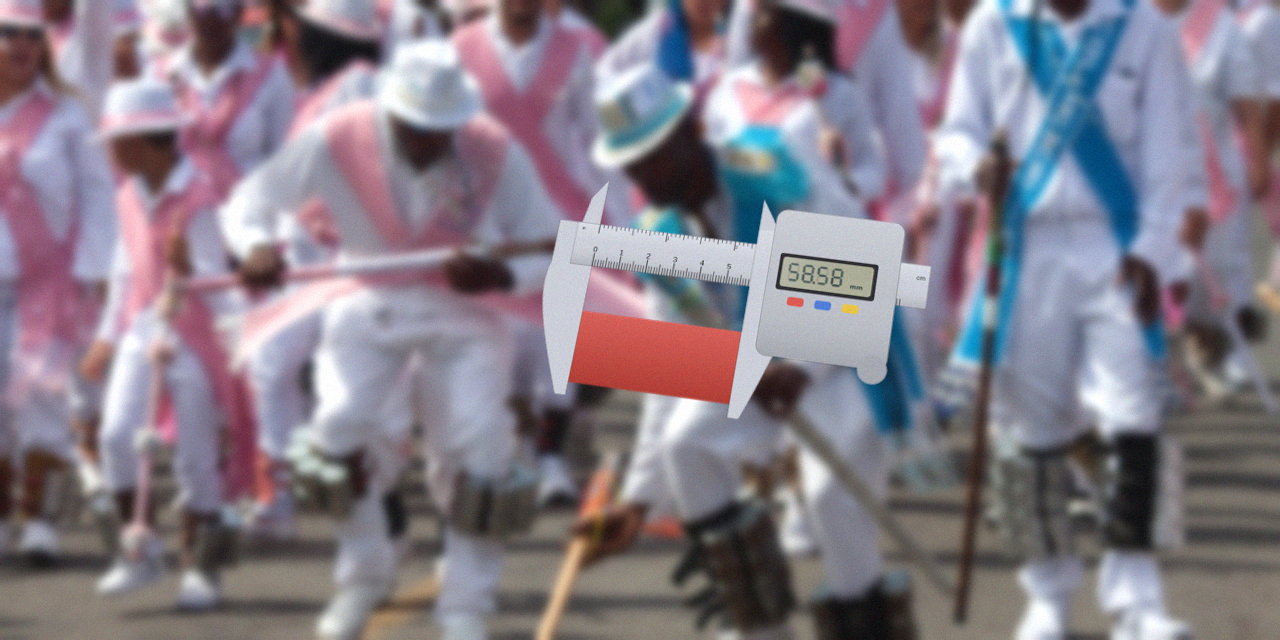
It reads 58.58 mm
